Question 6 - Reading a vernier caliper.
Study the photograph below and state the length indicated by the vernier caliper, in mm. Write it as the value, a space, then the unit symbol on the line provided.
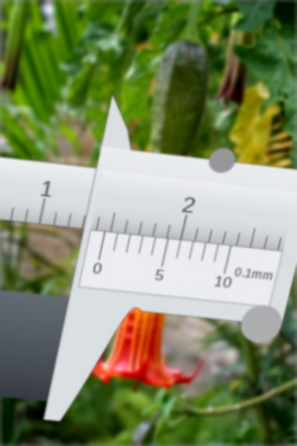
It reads 14.6 mm
